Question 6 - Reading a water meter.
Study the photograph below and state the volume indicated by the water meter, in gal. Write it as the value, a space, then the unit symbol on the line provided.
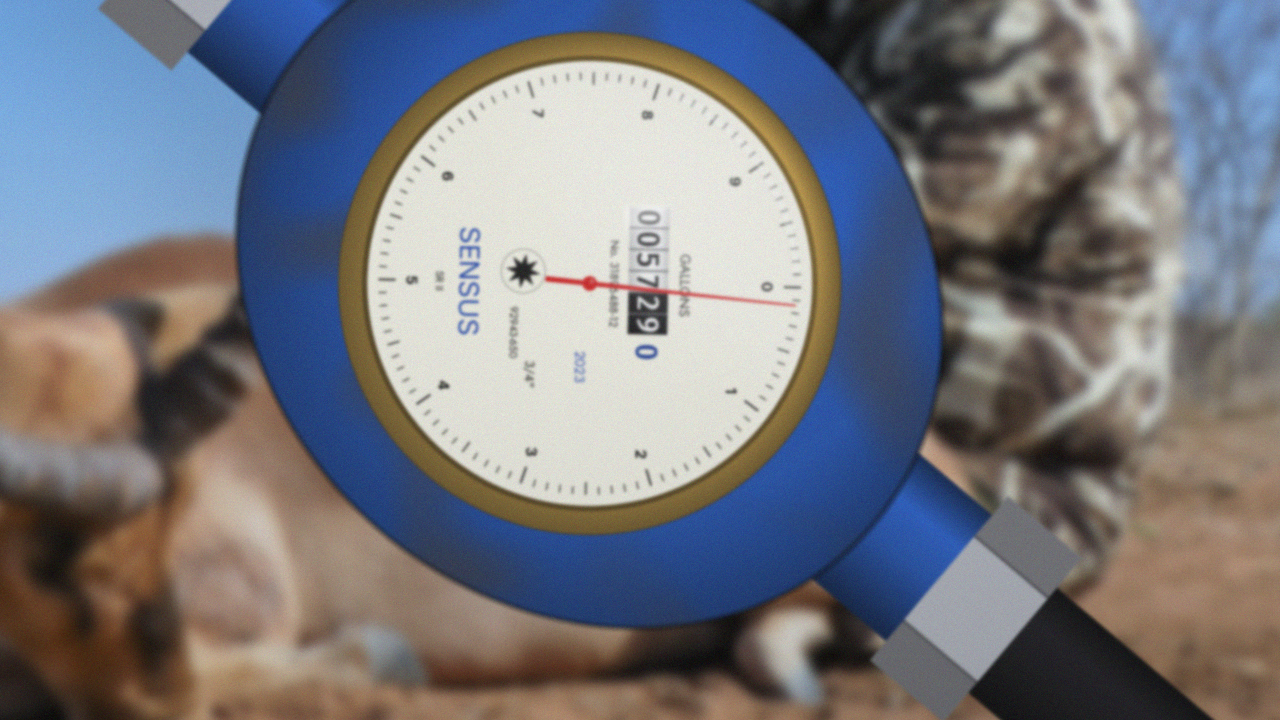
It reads 57290.1 gal
